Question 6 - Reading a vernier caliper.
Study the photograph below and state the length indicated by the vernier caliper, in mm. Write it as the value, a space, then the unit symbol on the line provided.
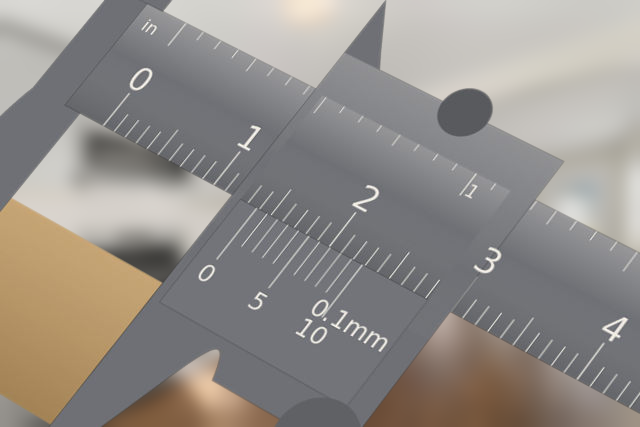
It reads 13.8 mm
